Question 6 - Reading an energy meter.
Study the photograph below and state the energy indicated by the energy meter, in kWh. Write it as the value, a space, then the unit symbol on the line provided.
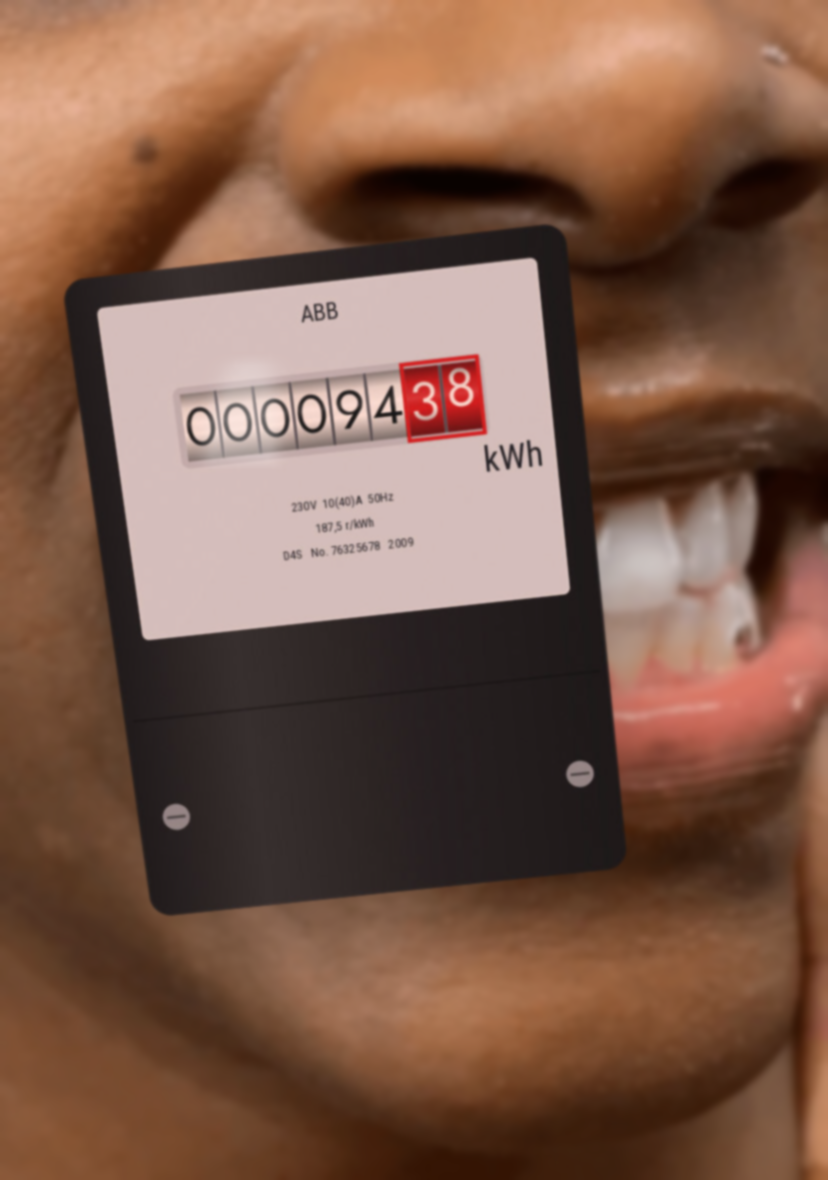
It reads 94.38 kWh
